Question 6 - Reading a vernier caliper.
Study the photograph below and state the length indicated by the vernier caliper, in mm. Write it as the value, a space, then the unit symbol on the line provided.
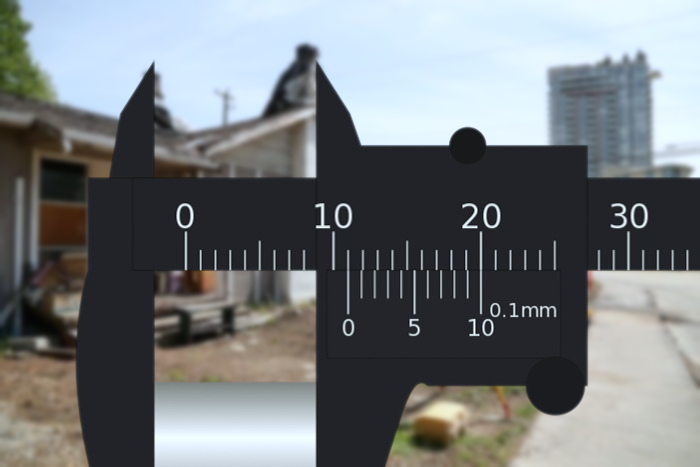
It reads 11.0 mm
